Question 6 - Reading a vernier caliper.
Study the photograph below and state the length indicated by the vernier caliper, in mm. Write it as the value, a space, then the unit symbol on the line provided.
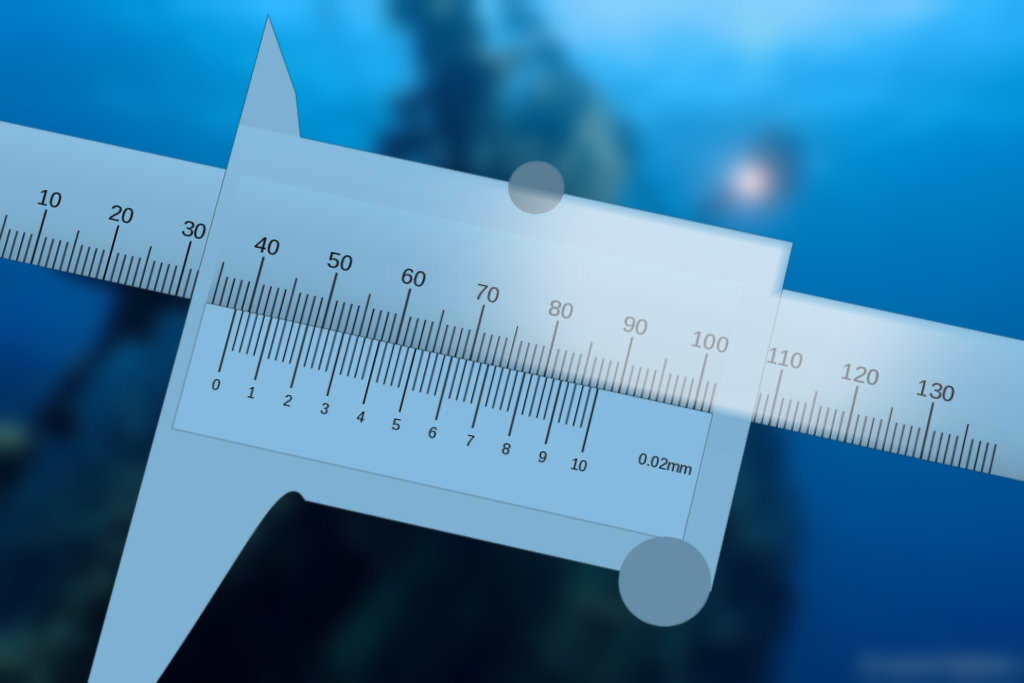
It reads 38.2 mm
